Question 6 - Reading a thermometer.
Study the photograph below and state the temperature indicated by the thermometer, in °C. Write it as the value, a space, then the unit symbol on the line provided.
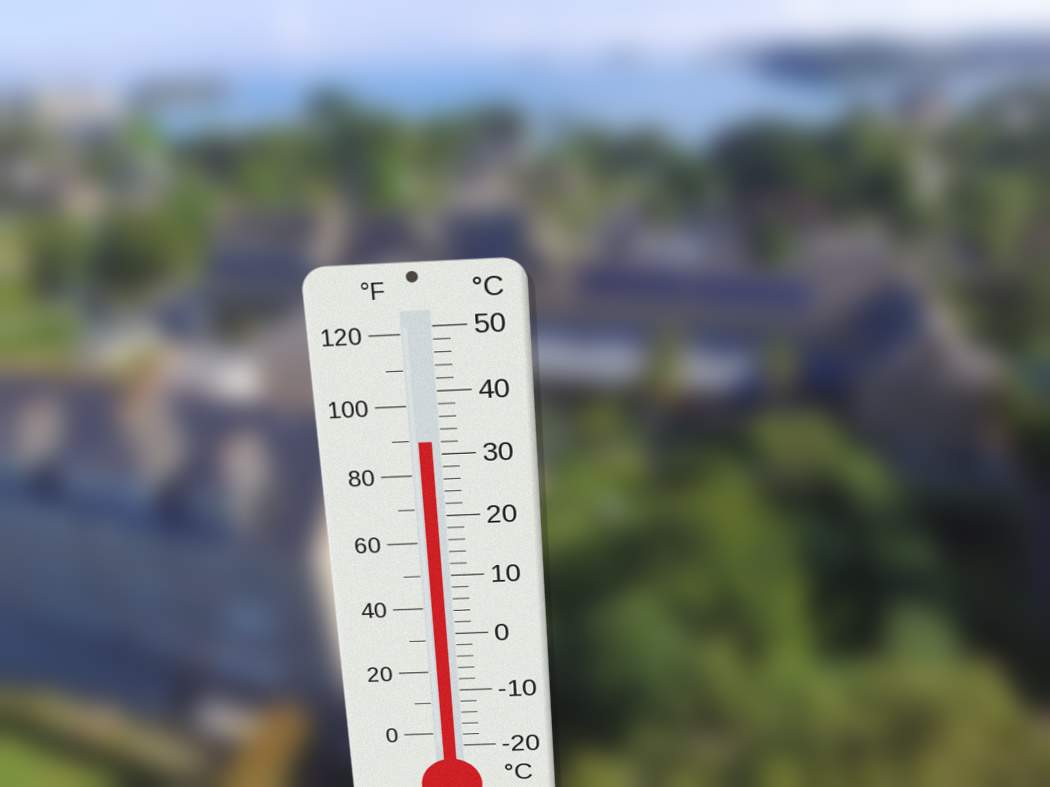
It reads 32 °C
